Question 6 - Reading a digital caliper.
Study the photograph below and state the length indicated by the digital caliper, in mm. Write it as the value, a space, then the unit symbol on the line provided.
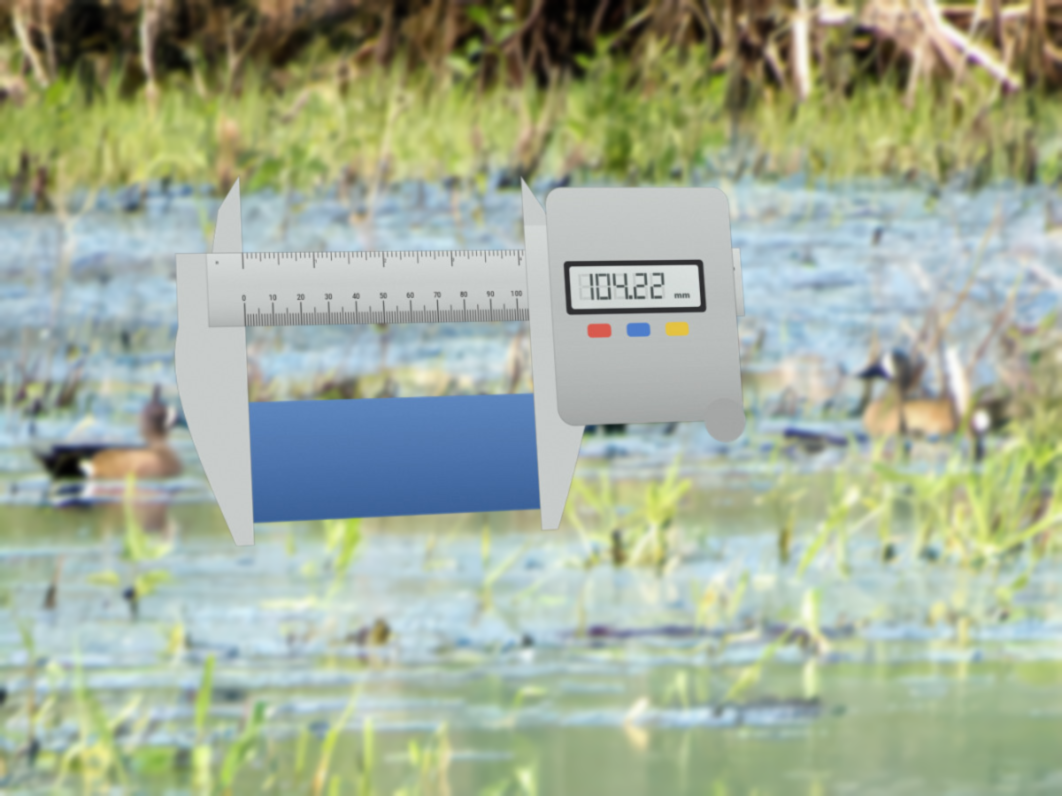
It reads 104.22 mm
